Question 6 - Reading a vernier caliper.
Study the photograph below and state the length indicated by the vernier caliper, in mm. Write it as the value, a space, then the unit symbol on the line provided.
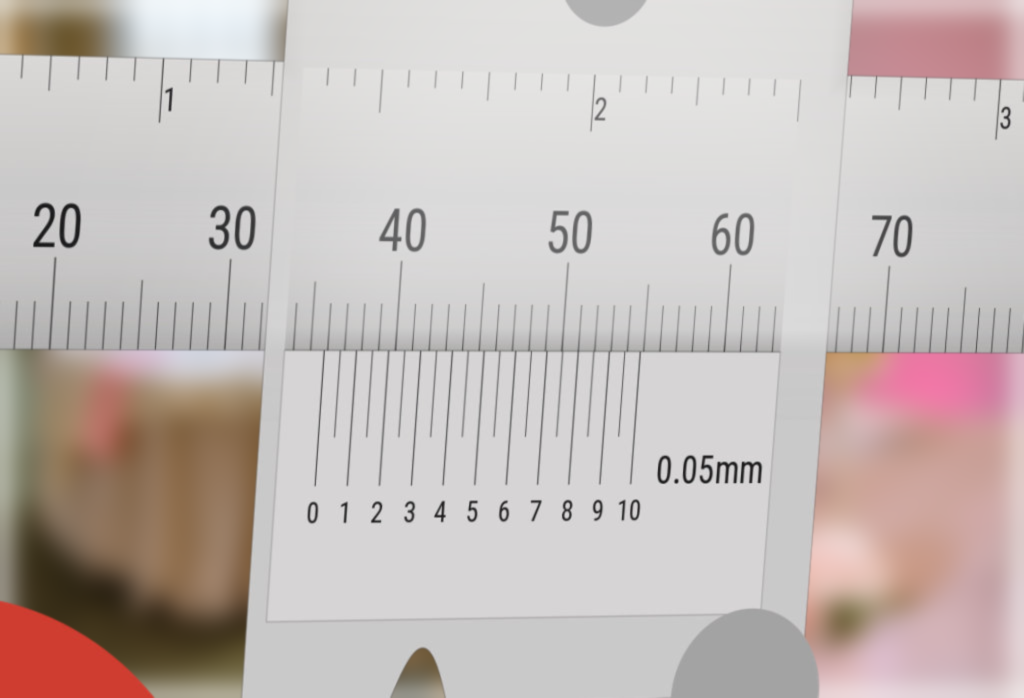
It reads 35.8 mm
